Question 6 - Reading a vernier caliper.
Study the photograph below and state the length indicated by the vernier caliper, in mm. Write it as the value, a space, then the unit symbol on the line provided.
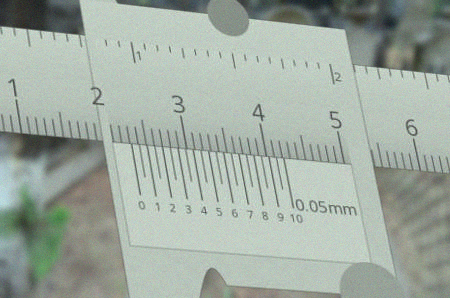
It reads 23.2 mm
